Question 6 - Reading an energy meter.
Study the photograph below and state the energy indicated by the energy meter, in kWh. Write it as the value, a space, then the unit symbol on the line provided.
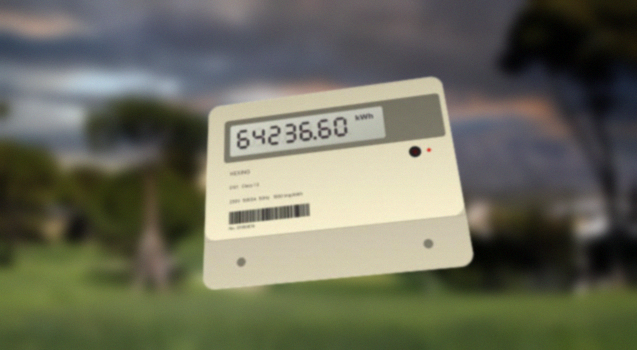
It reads 64236.60 kWh
